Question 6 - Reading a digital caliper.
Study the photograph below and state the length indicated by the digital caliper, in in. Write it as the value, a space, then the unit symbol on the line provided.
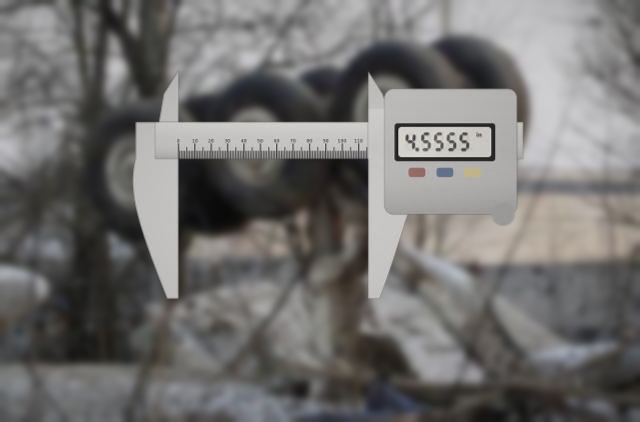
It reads 4.5555 in
